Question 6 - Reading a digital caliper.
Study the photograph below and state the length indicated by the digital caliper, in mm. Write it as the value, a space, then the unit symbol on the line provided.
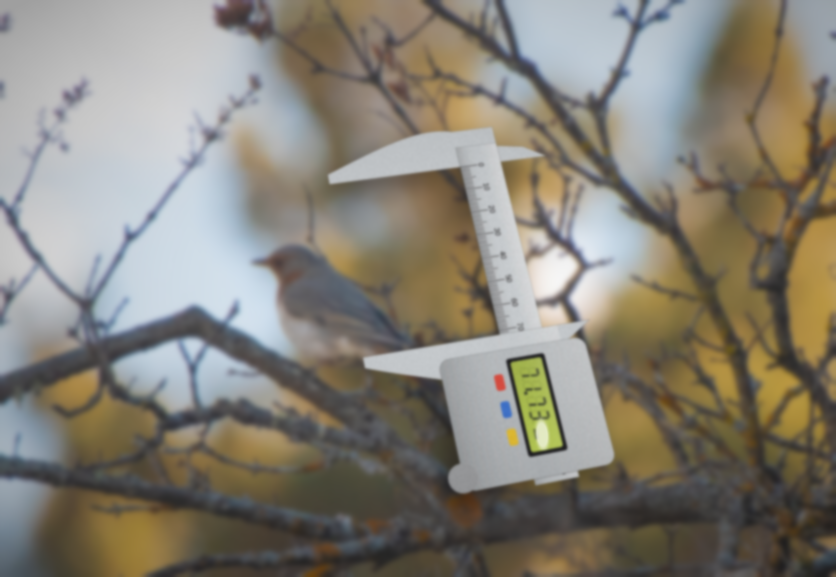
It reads 71.73 mm
